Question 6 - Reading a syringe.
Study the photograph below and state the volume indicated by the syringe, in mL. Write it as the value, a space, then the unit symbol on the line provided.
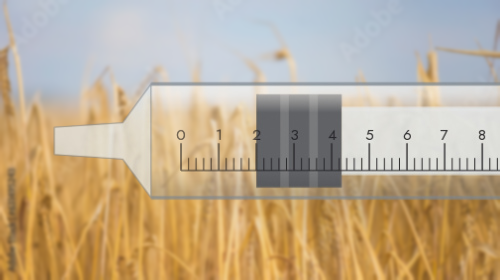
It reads 2 mL
